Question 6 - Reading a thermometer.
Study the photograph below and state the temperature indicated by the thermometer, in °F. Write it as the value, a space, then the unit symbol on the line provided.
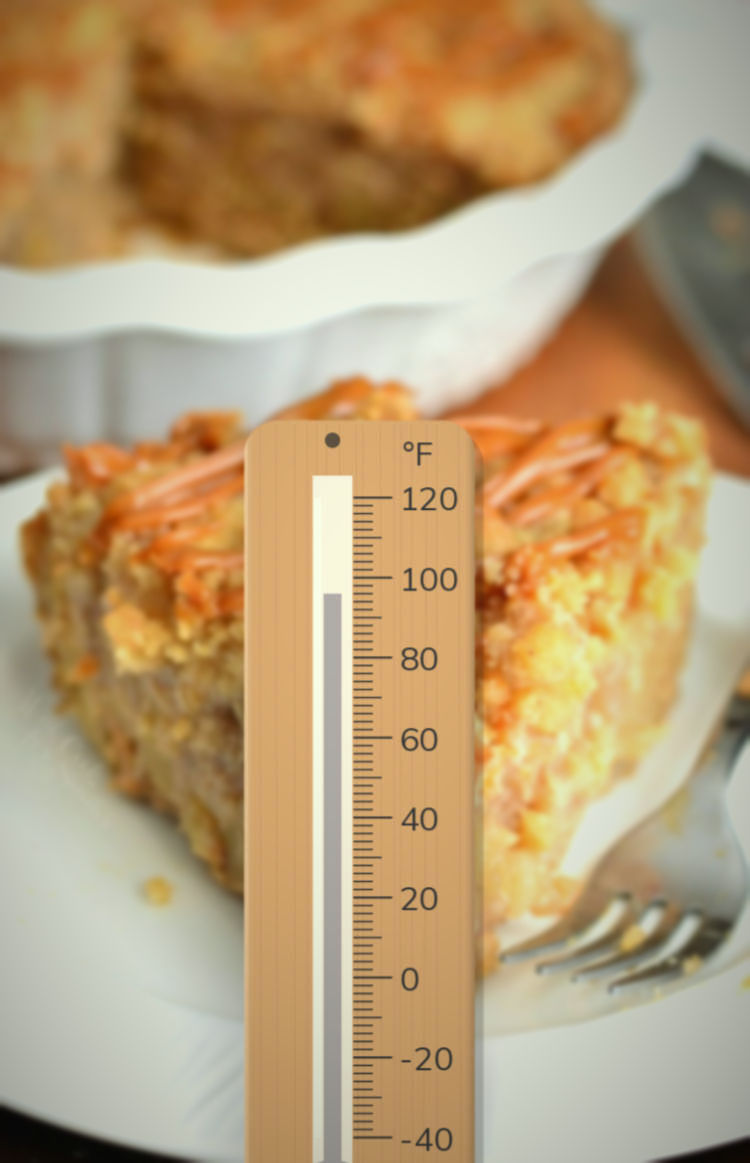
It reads 96 °F
